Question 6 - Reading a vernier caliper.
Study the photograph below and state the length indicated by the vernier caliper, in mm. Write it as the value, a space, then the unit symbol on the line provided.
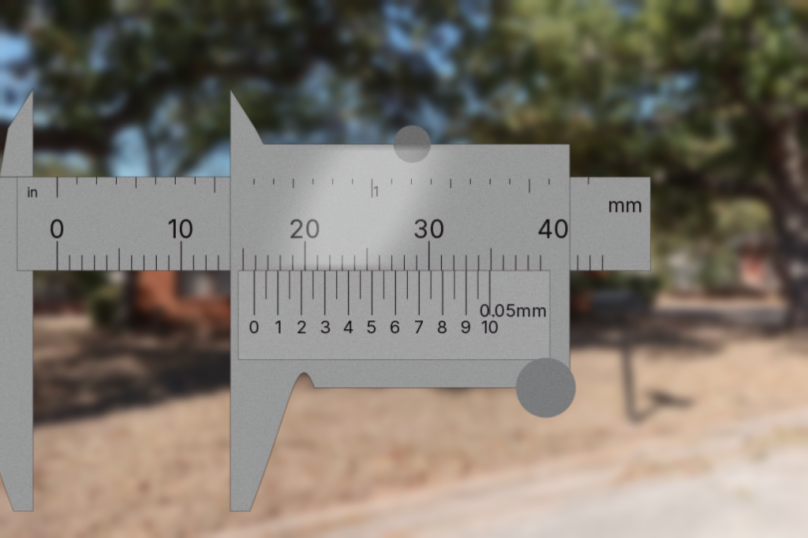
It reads 15.9 mm
